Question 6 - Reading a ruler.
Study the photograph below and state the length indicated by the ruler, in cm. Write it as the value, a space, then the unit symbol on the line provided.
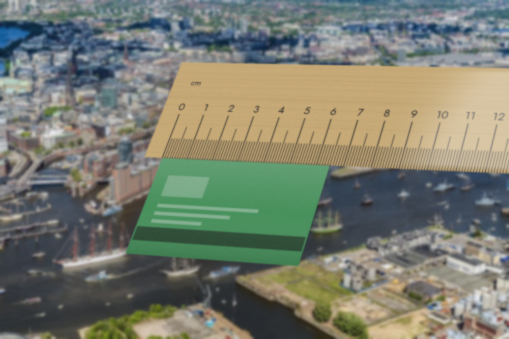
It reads 6.5 cm
